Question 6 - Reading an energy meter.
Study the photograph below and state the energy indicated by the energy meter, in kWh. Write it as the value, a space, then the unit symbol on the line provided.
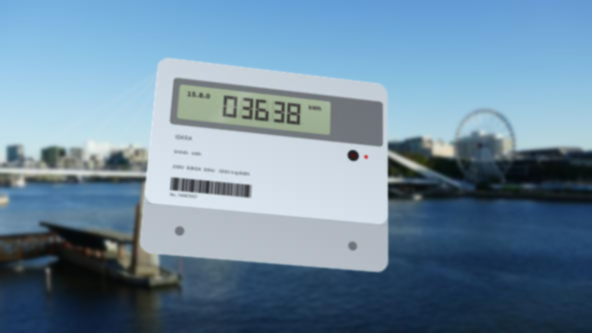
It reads 3638 kWh
